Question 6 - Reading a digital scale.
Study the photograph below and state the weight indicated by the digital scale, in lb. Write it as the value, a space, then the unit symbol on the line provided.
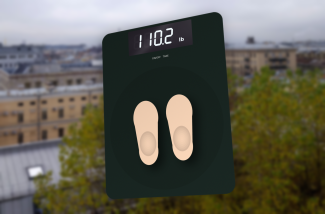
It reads 110.2 lb
